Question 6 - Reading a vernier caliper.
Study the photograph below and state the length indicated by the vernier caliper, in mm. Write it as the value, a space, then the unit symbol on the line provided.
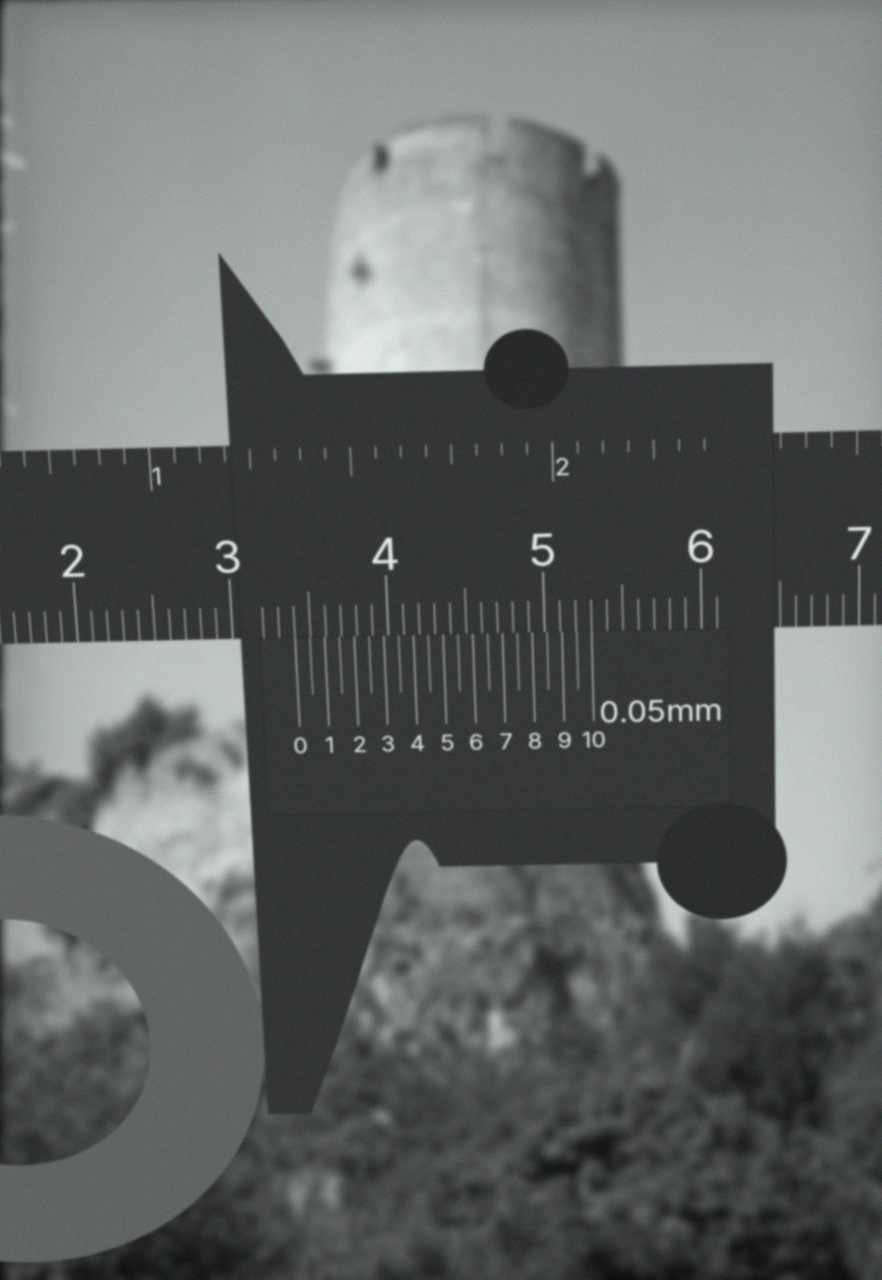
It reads 34.0 mm
